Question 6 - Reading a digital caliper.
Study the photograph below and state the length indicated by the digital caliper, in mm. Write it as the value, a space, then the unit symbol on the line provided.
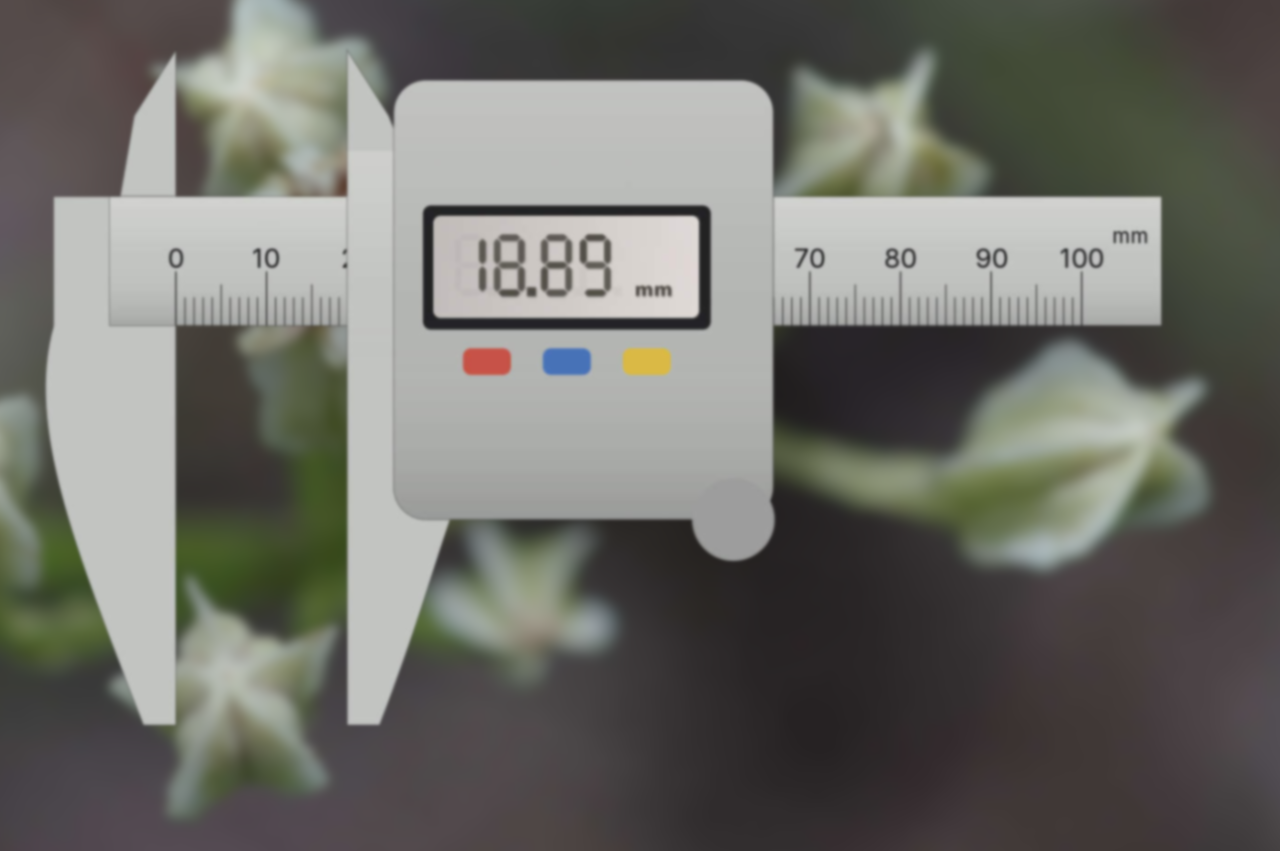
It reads 18.89 mm
